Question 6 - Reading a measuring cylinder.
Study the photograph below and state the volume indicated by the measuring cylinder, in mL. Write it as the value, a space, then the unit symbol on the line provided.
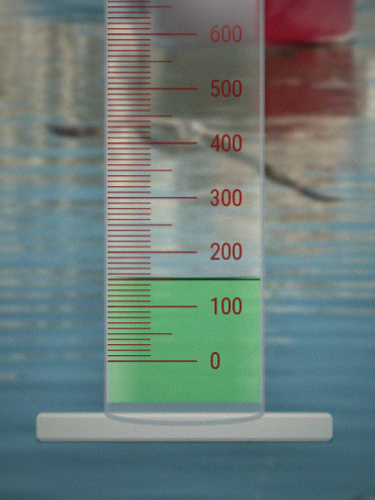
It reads 150 mL
